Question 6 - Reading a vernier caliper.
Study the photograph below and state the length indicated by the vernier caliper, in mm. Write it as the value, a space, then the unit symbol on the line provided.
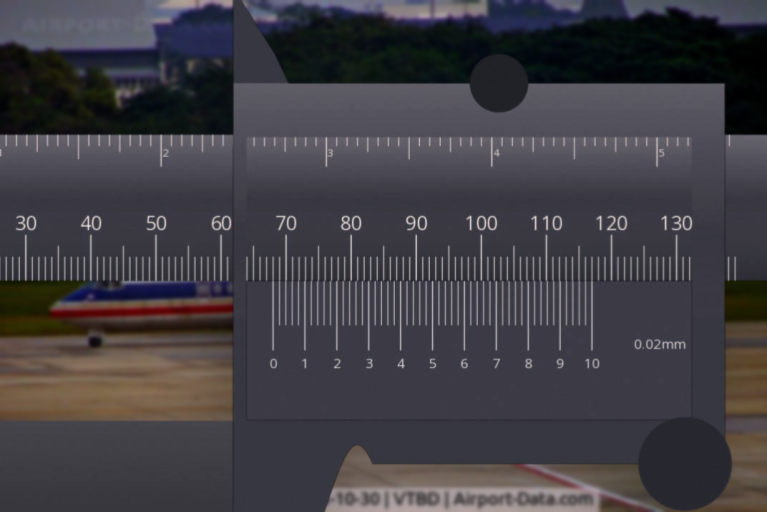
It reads 68.0 mm
